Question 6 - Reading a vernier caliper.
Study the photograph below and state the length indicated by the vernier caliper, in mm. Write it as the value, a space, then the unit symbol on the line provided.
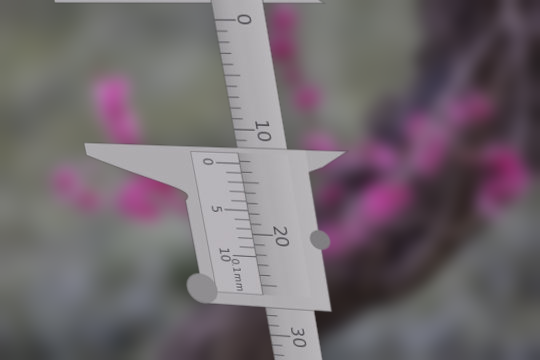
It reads 13.2 mm
